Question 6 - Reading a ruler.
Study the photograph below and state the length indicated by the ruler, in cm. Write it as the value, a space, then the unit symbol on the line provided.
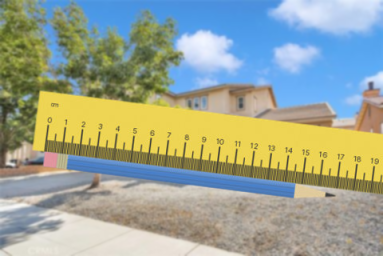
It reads 17 cm
